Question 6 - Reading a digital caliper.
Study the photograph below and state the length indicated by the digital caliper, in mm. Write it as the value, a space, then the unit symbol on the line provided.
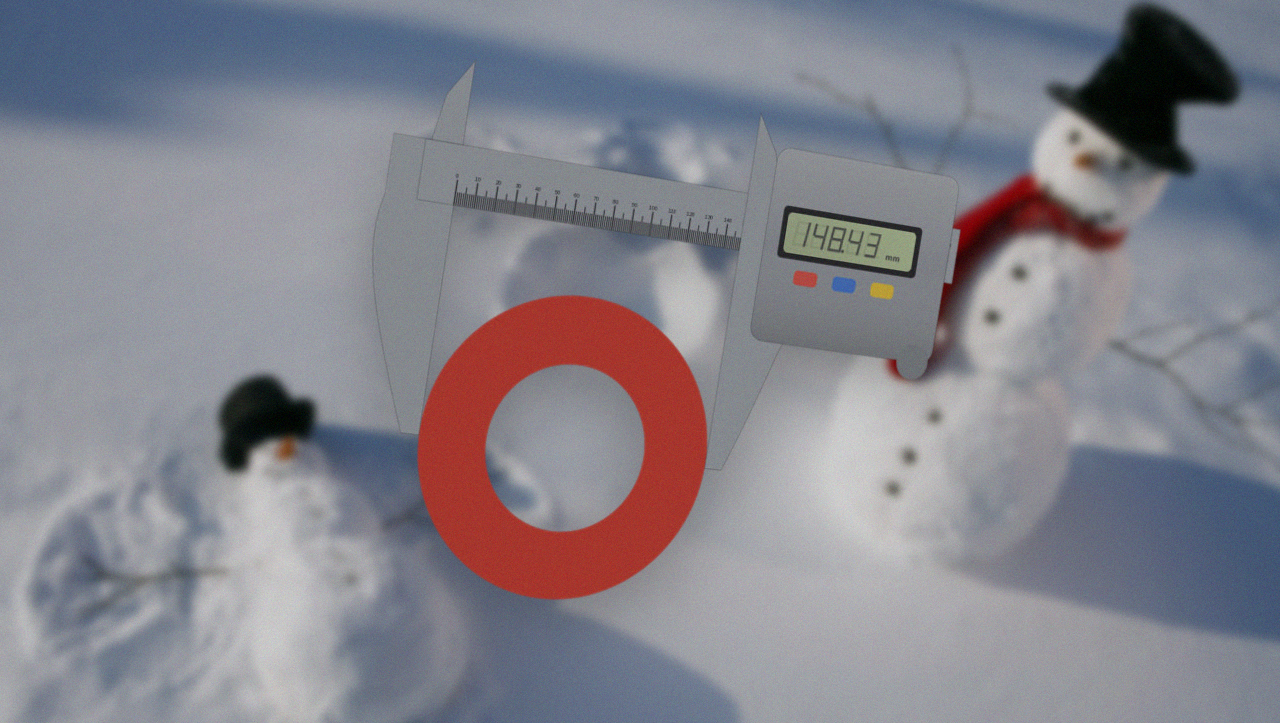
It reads 148.43 mm
